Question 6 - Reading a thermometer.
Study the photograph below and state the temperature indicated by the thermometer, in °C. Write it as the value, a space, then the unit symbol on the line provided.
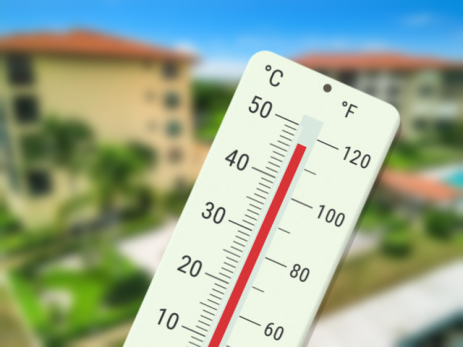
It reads 47 °C
